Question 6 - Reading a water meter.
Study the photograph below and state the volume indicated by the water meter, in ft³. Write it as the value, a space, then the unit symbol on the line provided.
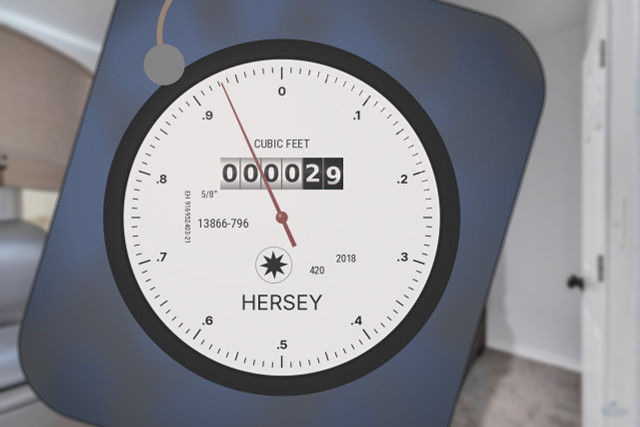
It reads 28.93 ft³
